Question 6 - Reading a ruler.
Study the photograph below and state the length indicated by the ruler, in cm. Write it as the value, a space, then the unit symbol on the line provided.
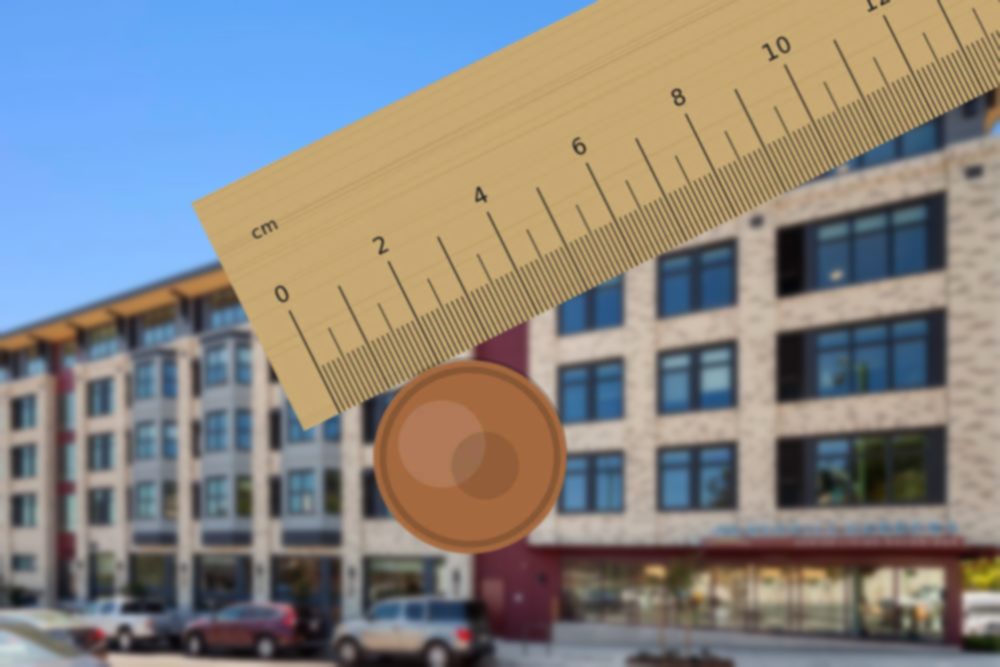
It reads 3.5 cm
